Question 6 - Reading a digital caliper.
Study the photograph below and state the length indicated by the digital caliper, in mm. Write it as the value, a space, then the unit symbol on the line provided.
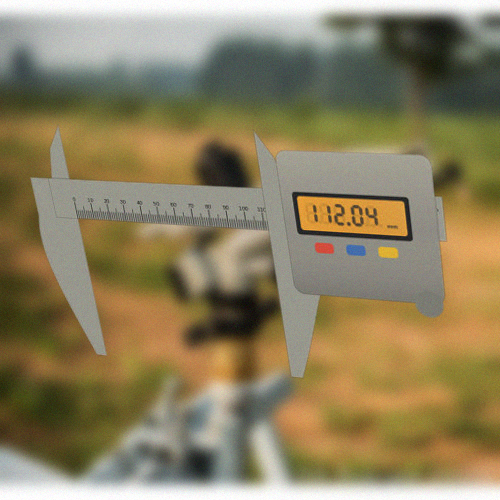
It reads 112.04 mm
